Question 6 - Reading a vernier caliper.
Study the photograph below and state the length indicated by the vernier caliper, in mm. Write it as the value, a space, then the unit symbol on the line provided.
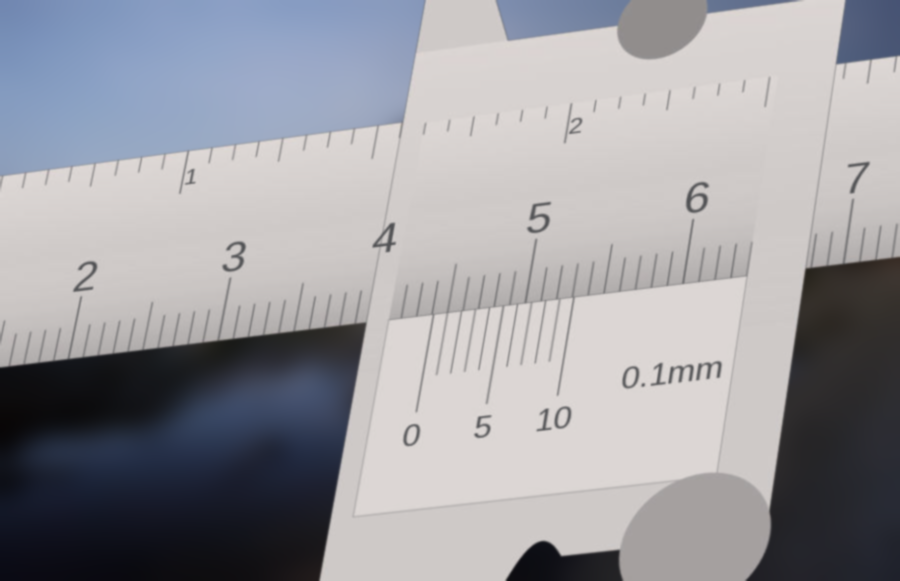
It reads 44.1 mm
